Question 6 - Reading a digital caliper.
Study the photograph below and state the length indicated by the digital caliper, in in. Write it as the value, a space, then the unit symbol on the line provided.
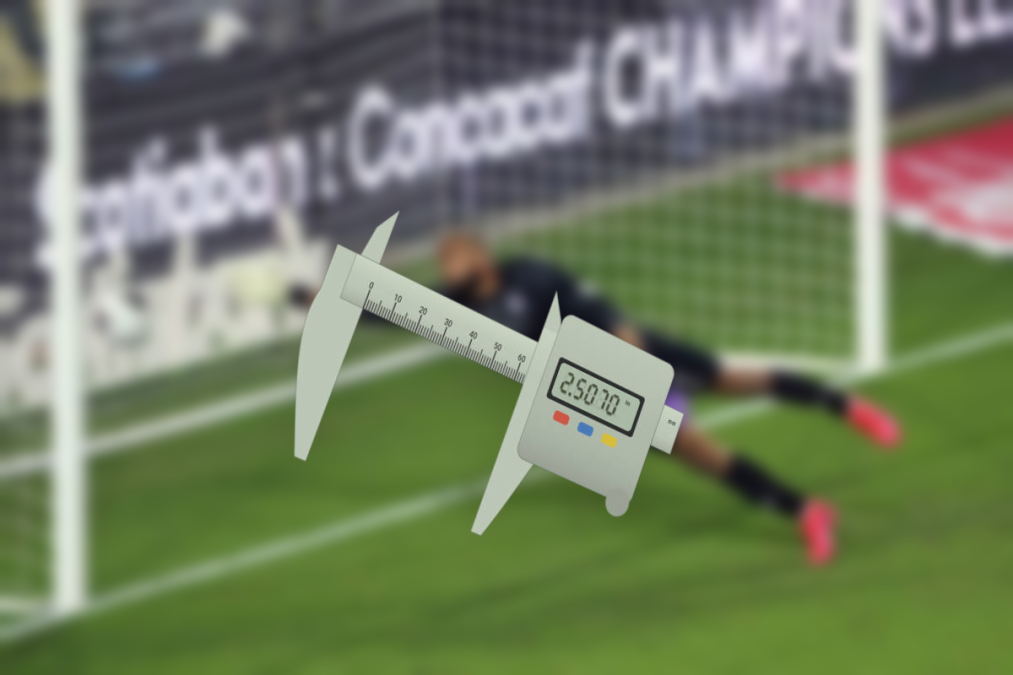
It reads 2.5070 in
